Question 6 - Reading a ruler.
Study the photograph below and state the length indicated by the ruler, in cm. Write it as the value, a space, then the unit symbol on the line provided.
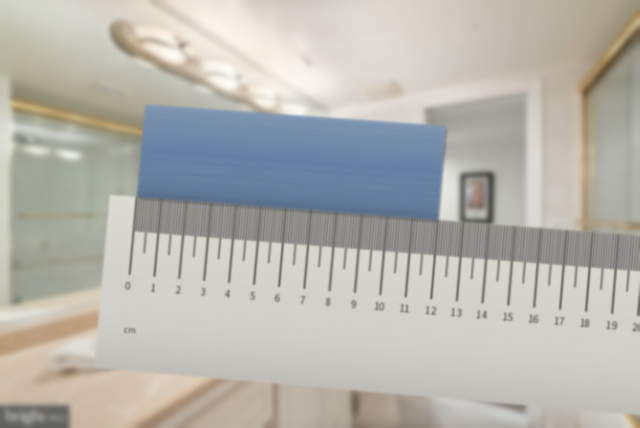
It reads 12 cm
